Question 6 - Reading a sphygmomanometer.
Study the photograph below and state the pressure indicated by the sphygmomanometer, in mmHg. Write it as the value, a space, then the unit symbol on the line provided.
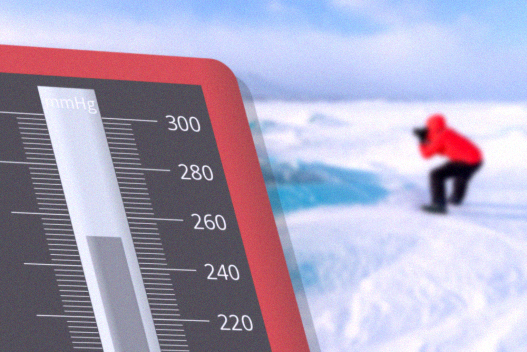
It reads 252 mmHg
